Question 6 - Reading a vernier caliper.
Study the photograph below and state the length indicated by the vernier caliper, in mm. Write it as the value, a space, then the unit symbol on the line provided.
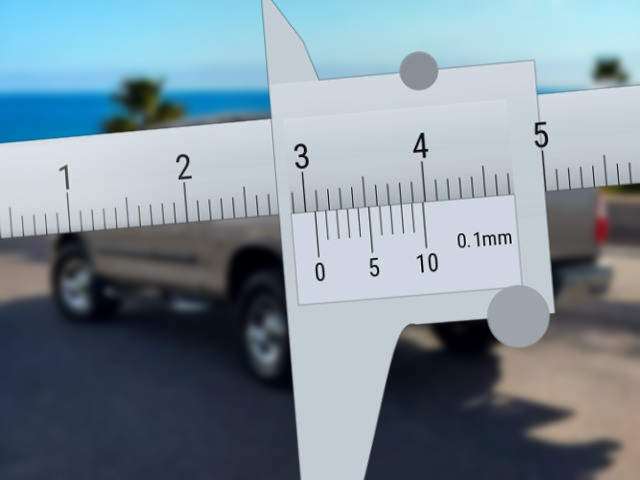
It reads 30.8 mm
